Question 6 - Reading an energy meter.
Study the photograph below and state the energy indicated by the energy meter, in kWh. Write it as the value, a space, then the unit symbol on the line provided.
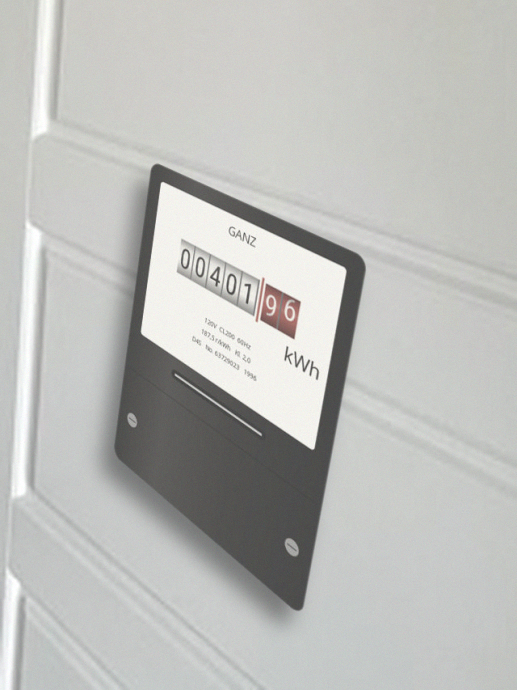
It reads 401.96 kWh
